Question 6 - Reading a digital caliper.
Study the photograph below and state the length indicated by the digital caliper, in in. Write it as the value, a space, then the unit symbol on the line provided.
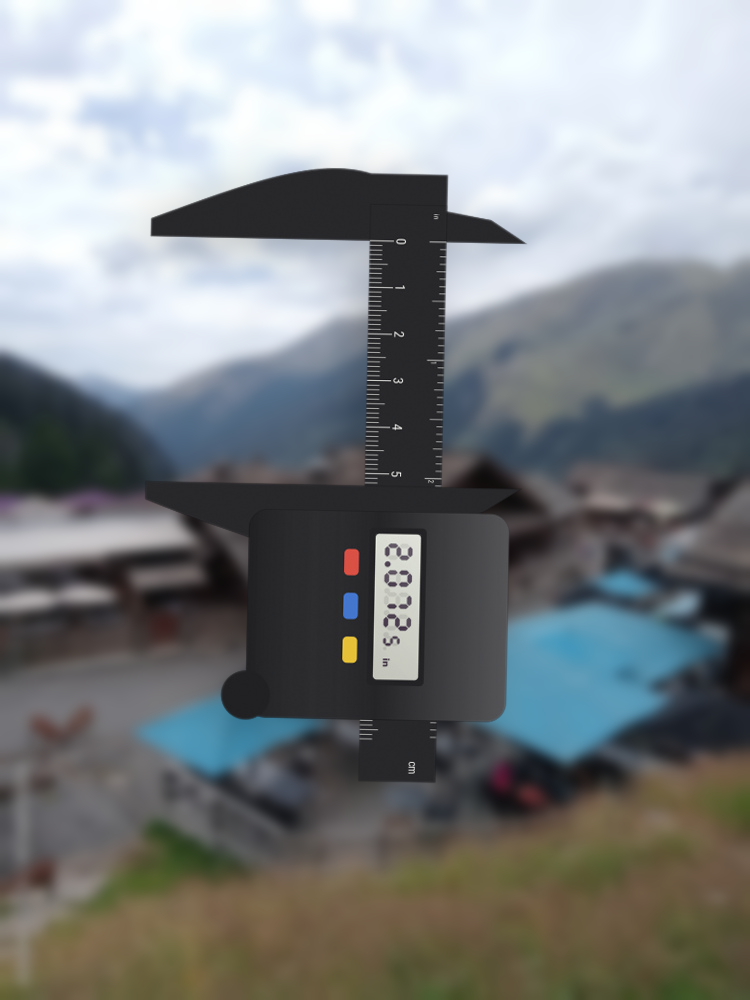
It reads 2.0725 in
